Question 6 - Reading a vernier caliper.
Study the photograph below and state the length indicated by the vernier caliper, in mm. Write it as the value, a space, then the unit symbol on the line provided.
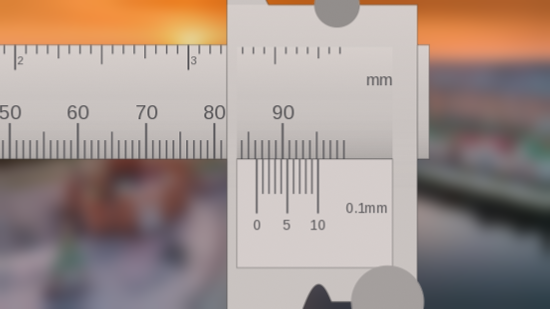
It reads 86.2 mm
